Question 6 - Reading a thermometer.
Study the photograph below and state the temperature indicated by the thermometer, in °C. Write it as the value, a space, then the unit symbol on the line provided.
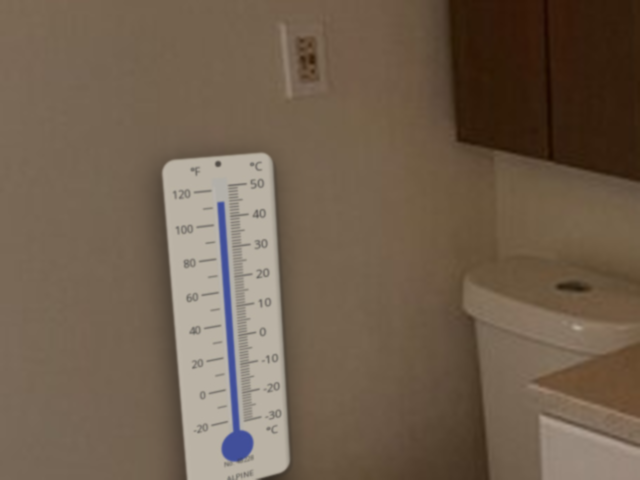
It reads 45 °C
